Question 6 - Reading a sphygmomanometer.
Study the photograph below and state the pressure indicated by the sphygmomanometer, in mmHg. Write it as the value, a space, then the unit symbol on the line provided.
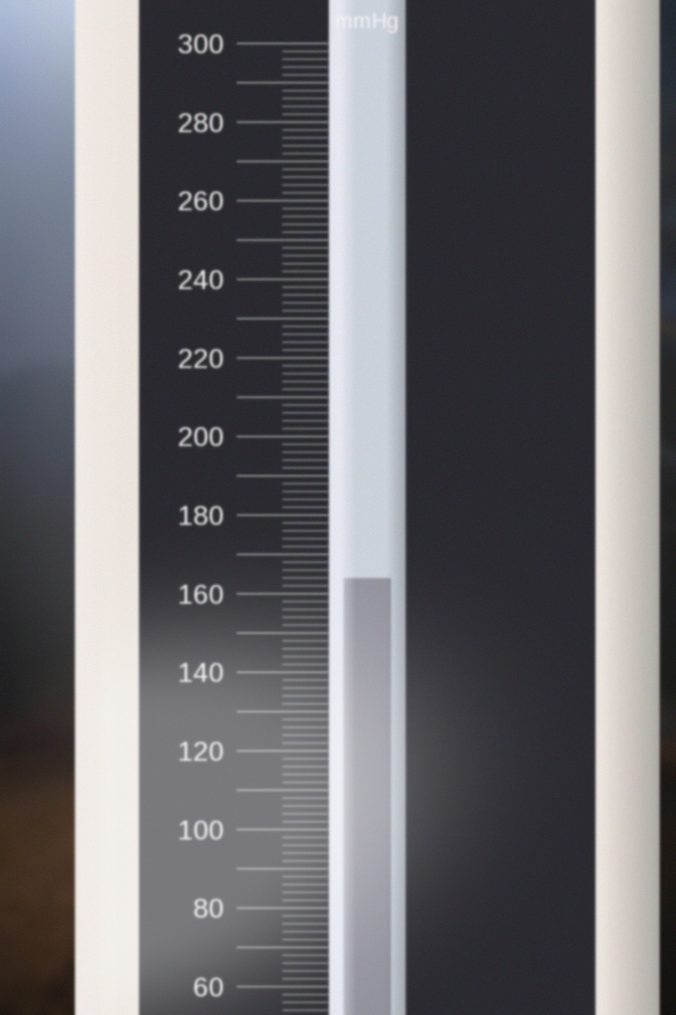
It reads 164 mmHg
